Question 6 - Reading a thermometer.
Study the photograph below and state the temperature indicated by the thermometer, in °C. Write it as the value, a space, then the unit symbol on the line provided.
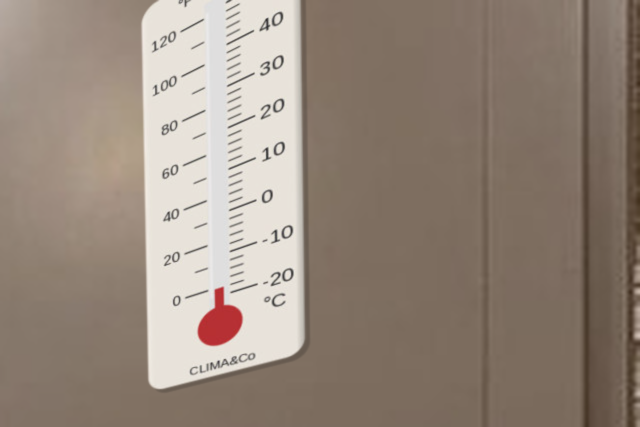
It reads -18 °C
